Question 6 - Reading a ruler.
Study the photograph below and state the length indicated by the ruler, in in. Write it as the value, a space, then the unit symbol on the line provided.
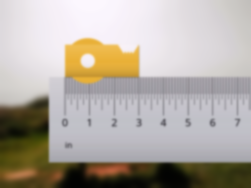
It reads 3 in
